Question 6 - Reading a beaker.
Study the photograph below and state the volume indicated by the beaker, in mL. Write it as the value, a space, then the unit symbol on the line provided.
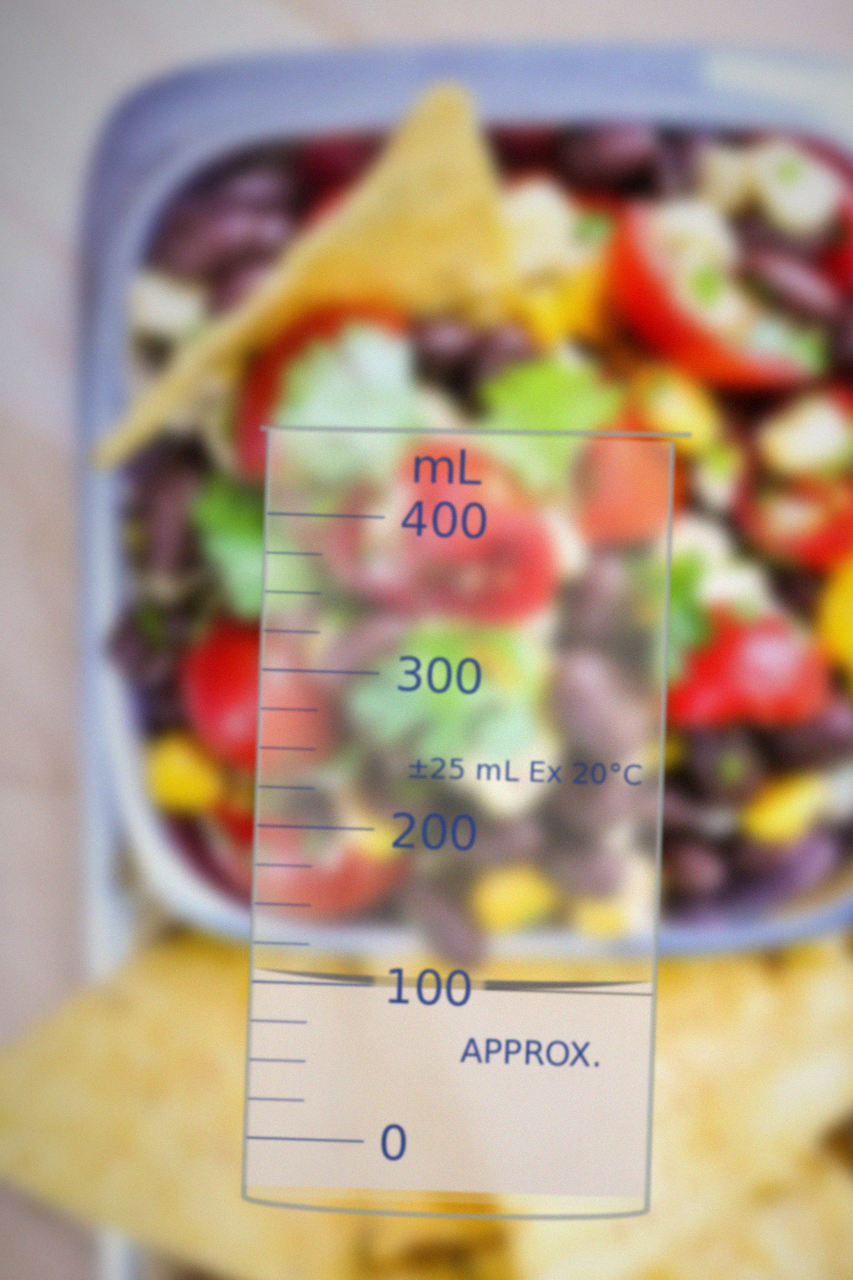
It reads 100 mL
